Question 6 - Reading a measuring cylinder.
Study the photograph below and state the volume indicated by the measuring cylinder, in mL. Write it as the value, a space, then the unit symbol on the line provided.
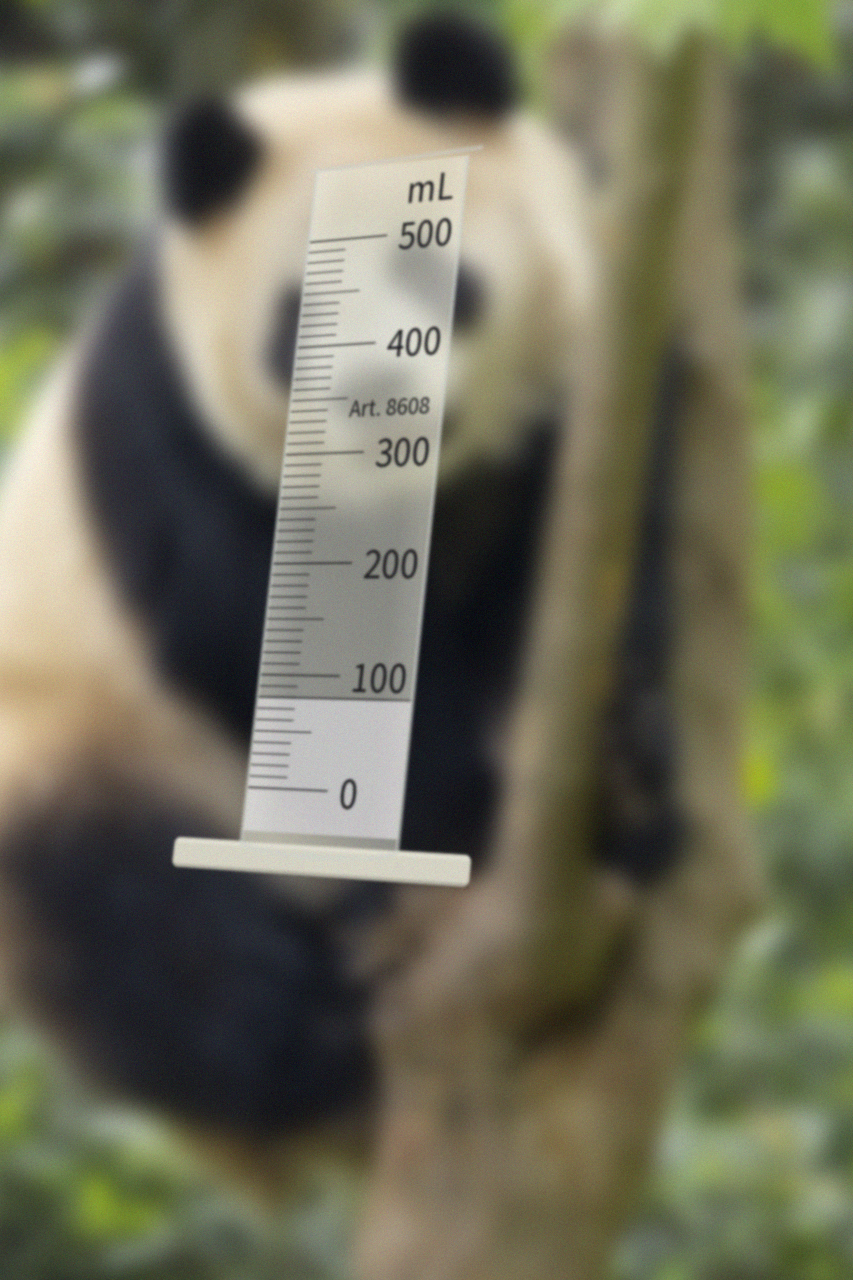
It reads 80 mL
